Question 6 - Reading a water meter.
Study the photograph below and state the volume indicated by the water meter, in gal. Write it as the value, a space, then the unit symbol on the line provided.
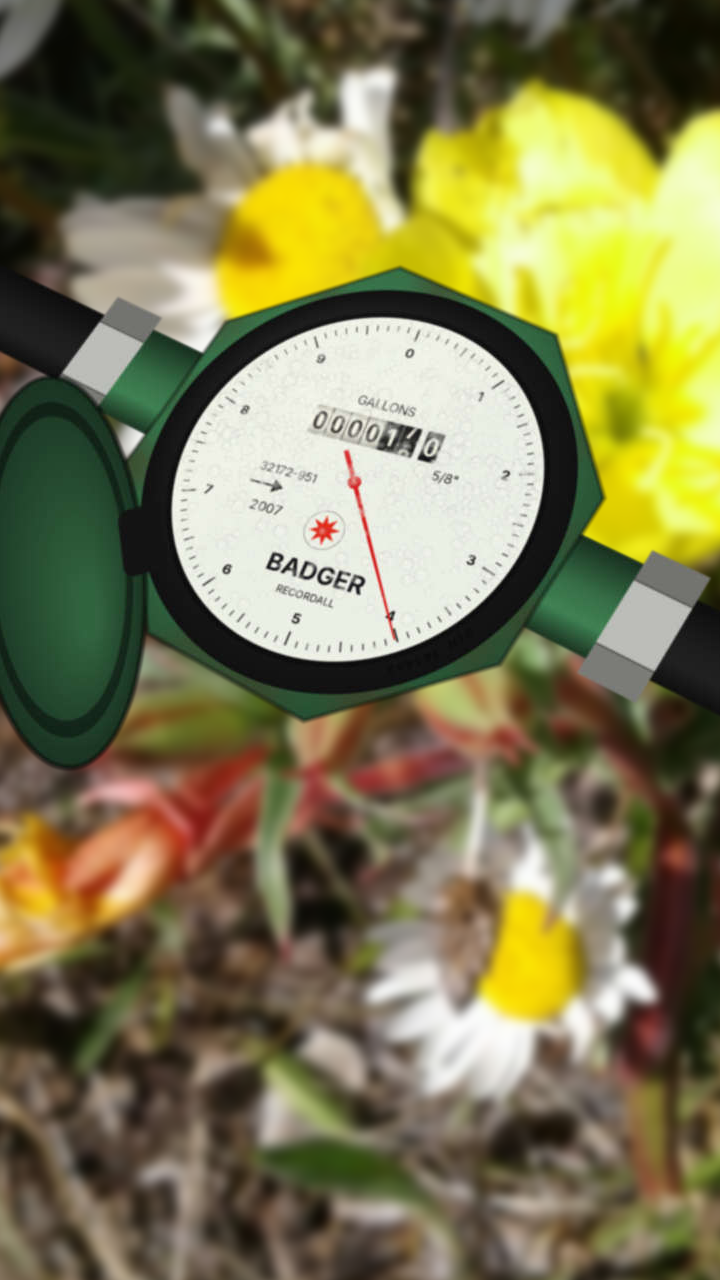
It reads 174.0 gal
